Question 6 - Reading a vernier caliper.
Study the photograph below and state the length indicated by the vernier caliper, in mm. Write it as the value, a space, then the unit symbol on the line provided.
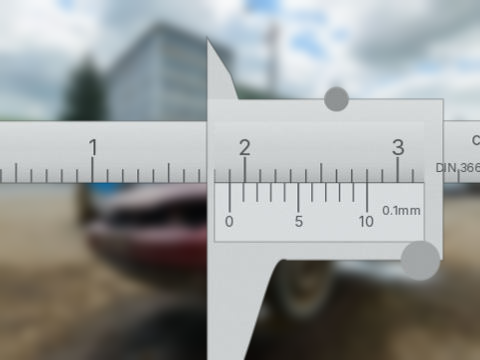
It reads 19.0 mm
